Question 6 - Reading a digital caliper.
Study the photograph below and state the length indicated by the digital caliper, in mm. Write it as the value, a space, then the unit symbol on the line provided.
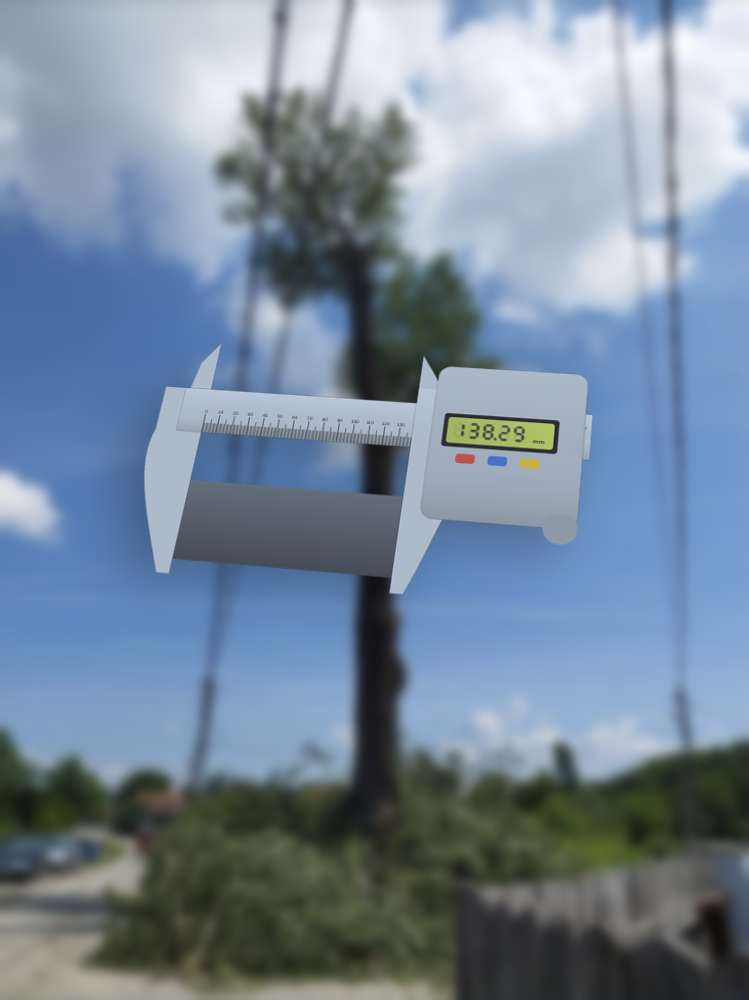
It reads 138.29 mm
